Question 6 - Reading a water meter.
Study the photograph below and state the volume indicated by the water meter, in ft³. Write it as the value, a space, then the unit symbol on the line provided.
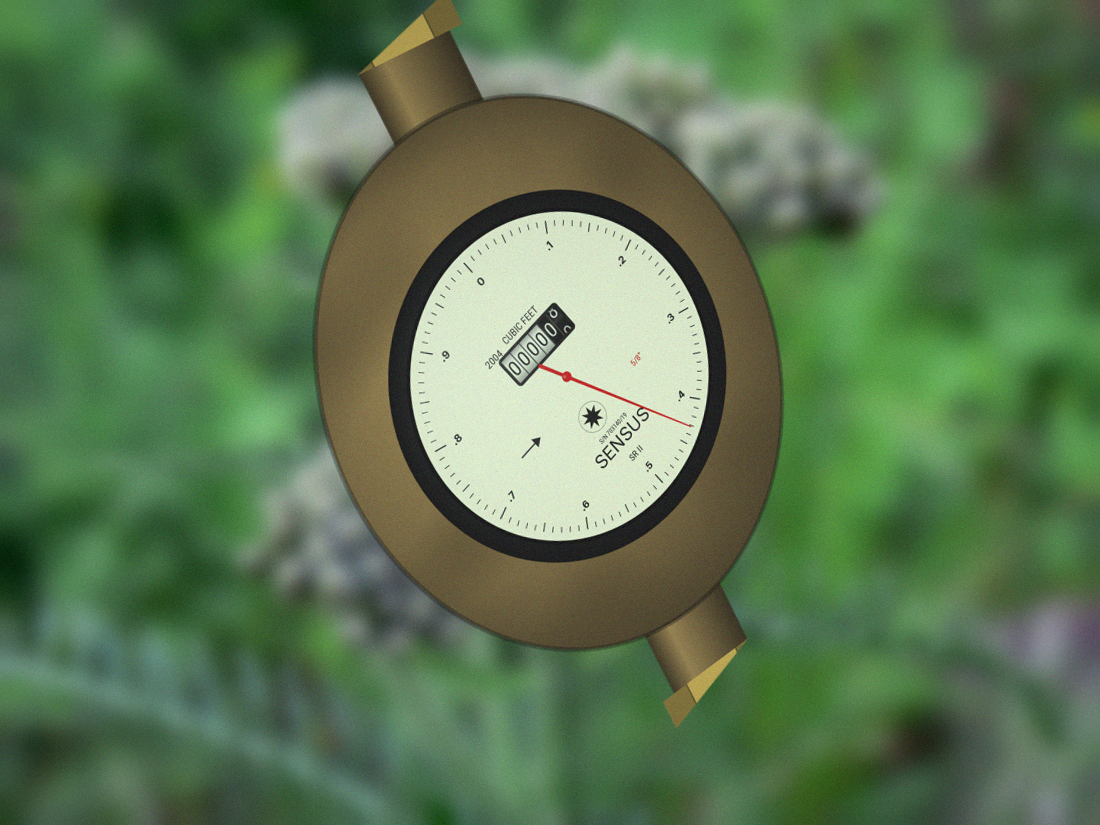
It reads 8.43 ft³
